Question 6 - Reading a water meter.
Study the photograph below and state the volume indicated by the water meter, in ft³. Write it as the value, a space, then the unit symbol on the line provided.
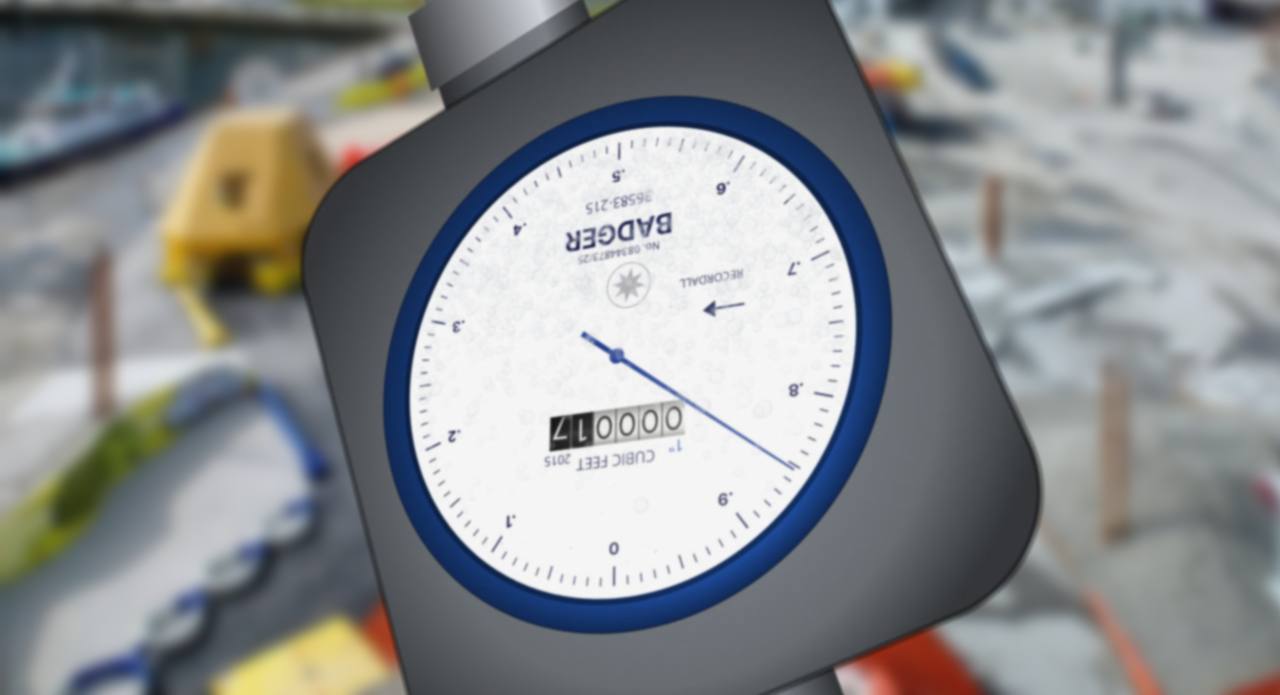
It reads 16.85 ft³
